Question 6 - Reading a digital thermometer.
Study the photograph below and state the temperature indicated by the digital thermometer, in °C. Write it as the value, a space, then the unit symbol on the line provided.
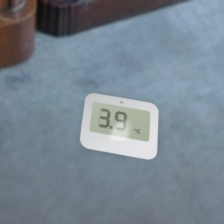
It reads 3.9 °C
